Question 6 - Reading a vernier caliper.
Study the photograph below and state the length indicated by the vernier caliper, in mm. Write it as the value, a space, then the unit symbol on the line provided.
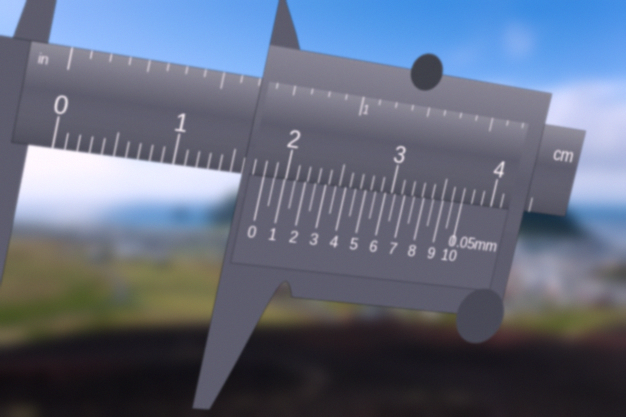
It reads 18.0 mm
